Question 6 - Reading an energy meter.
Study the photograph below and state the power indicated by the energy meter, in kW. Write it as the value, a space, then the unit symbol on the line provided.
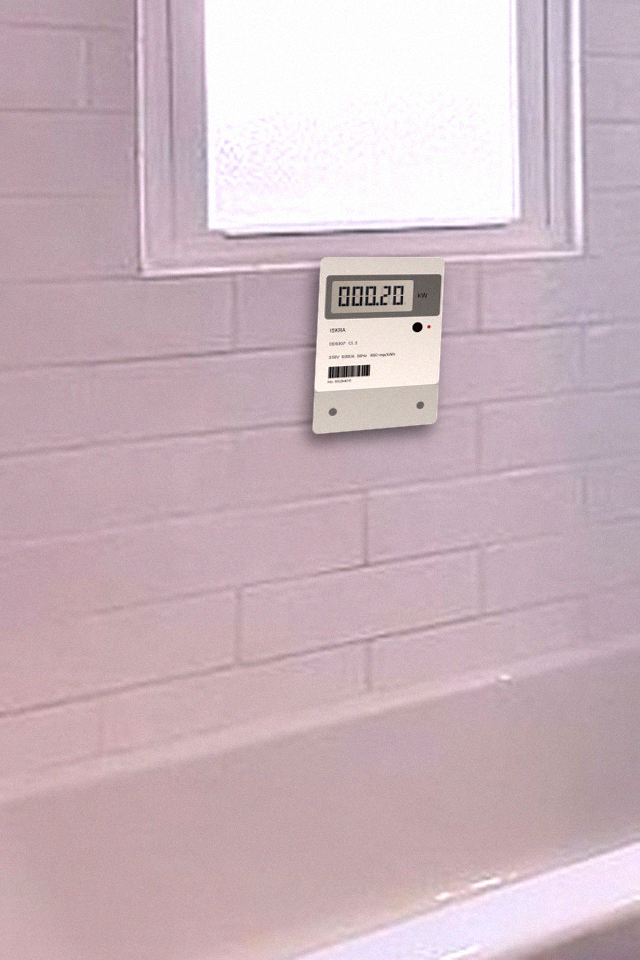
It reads 0.20 kW
